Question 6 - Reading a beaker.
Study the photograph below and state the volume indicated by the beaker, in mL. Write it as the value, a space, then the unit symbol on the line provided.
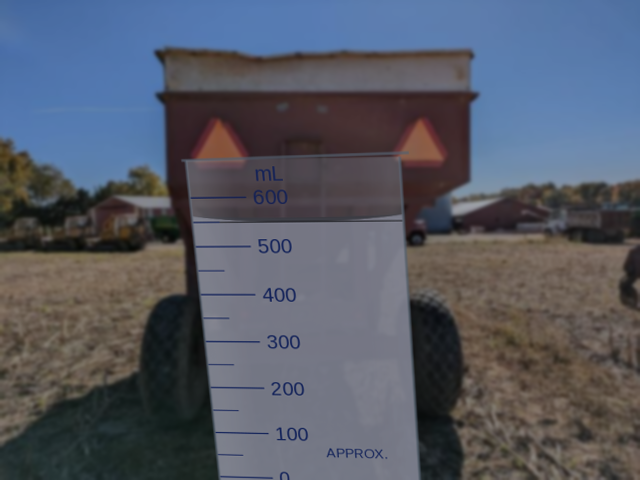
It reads 550 mL
